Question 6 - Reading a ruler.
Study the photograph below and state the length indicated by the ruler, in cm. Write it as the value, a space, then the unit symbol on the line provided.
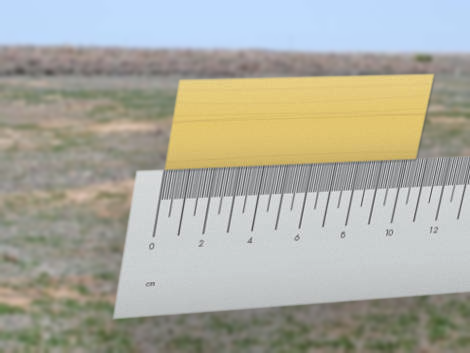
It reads 10.5 cm
